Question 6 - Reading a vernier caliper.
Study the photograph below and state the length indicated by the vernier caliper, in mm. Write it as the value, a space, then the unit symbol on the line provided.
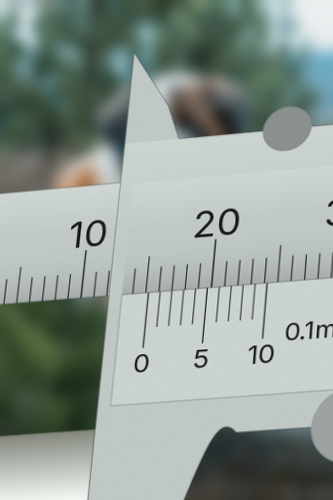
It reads 15.2 mm
